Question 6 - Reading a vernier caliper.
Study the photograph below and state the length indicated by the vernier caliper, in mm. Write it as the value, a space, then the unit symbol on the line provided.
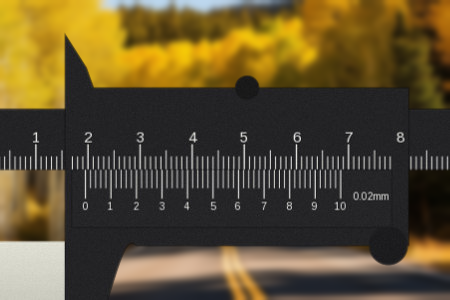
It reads 19.5 mm
